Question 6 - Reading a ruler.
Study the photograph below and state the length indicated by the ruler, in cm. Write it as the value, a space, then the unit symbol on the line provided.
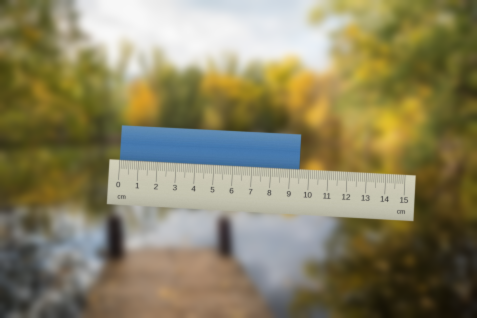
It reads 9.5 cm
